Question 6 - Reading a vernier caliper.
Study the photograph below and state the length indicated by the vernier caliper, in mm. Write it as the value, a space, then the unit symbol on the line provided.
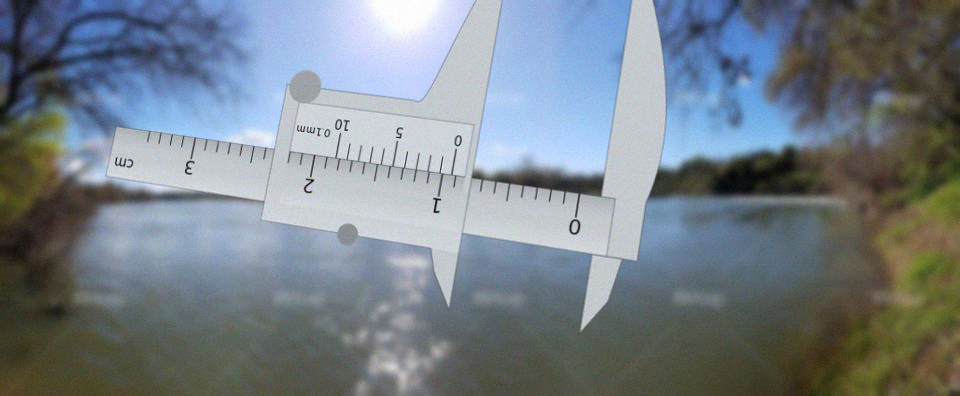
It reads 9.3 mm
